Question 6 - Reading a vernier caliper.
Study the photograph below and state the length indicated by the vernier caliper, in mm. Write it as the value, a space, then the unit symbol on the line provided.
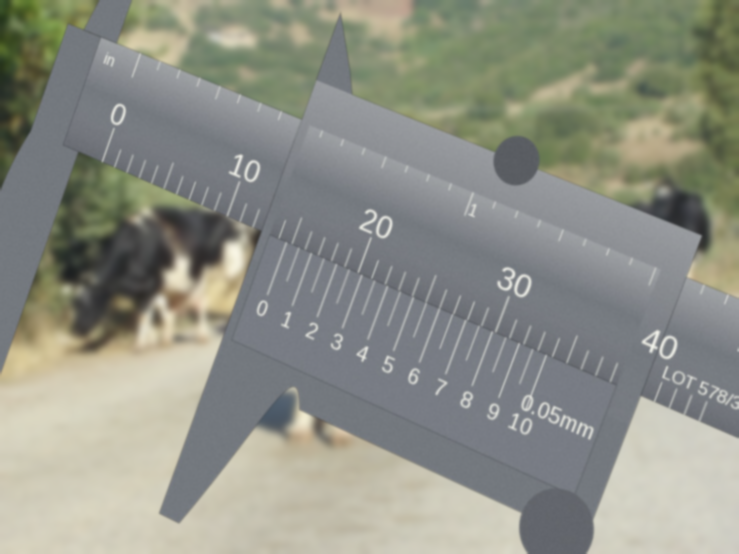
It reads 14.6 mm
